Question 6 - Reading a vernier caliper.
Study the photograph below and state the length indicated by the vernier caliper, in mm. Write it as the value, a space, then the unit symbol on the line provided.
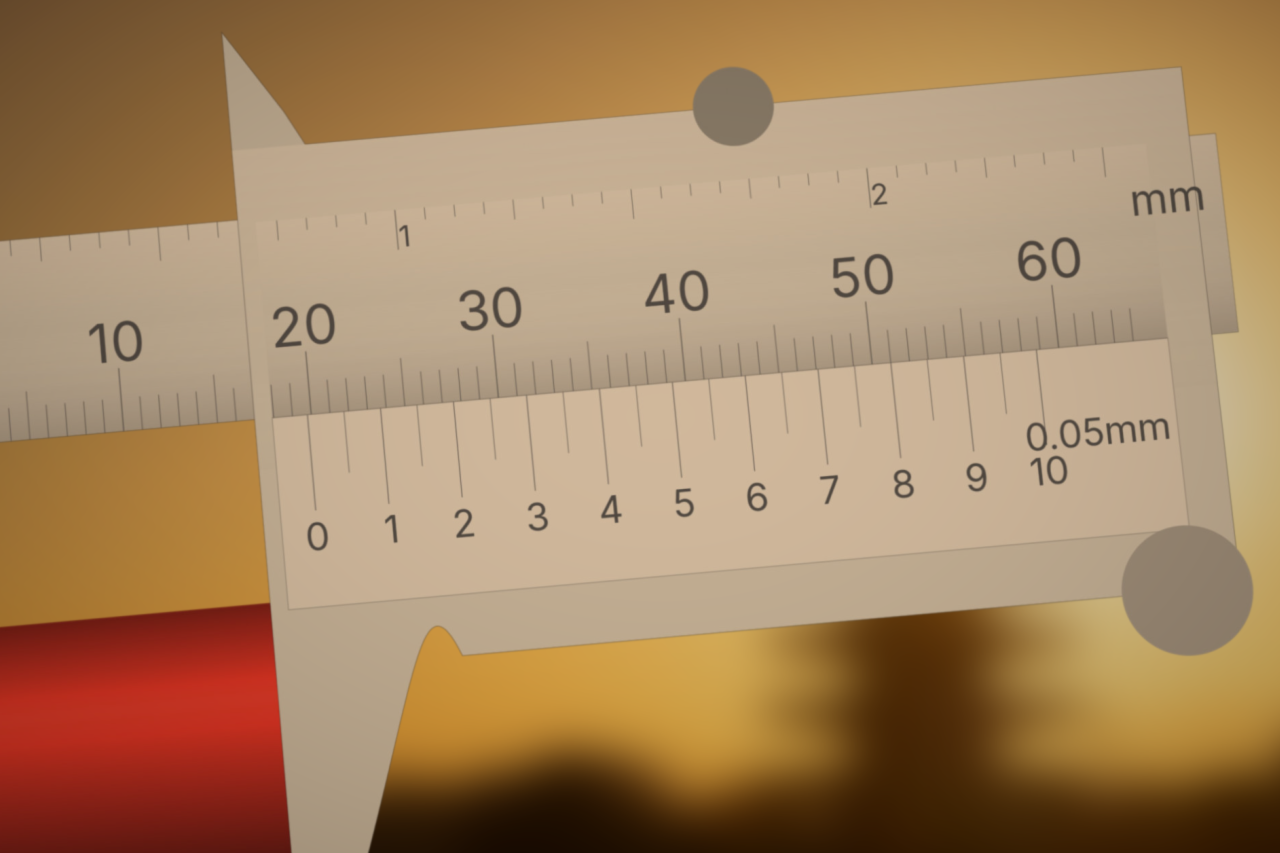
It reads 19.8 mm
